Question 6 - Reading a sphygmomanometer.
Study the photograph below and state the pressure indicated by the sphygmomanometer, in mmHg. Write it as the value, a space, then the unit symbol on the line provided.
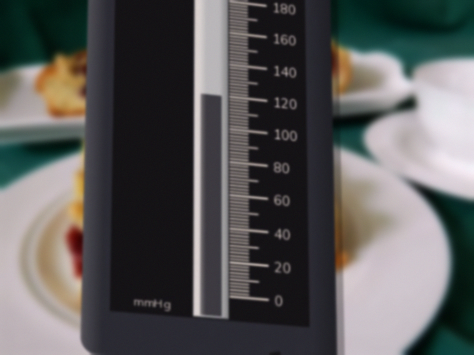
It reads 120 mmHg
